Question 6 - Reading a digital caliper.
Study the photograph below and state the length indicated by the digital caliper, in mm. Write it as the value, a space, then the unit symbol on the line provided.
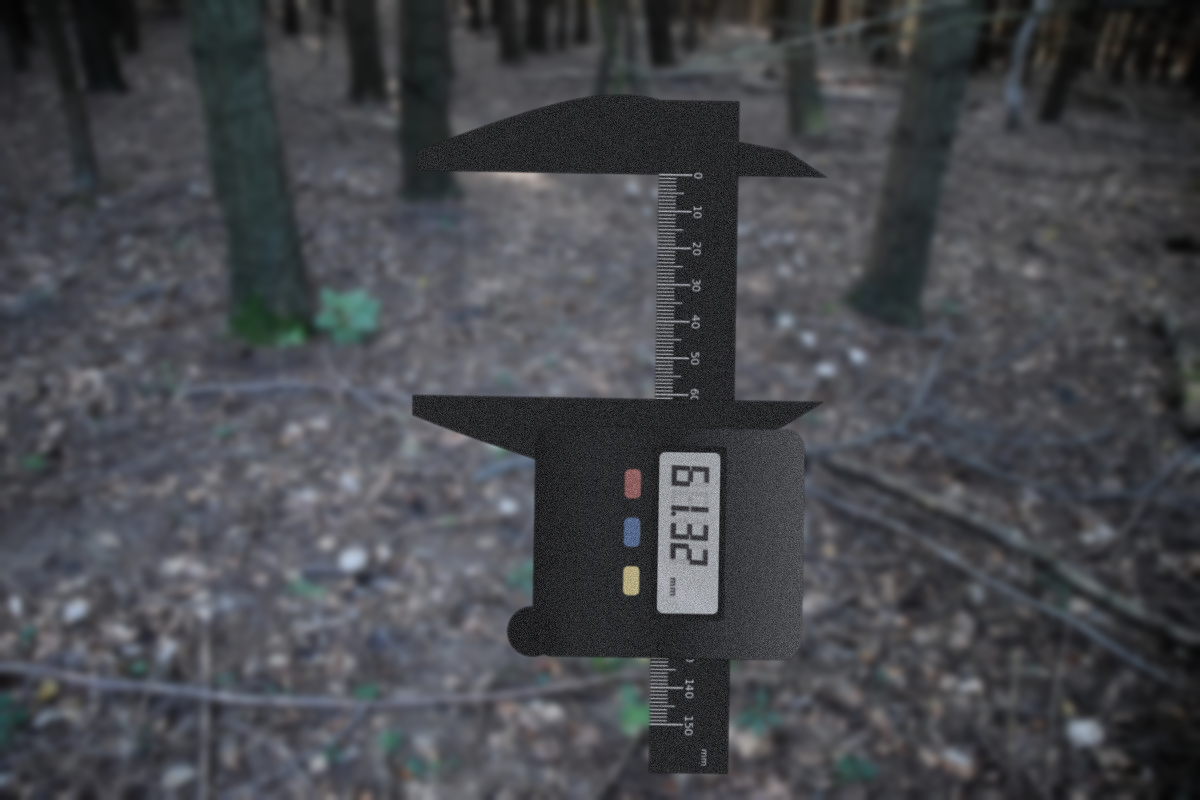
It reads 61.32 mm
